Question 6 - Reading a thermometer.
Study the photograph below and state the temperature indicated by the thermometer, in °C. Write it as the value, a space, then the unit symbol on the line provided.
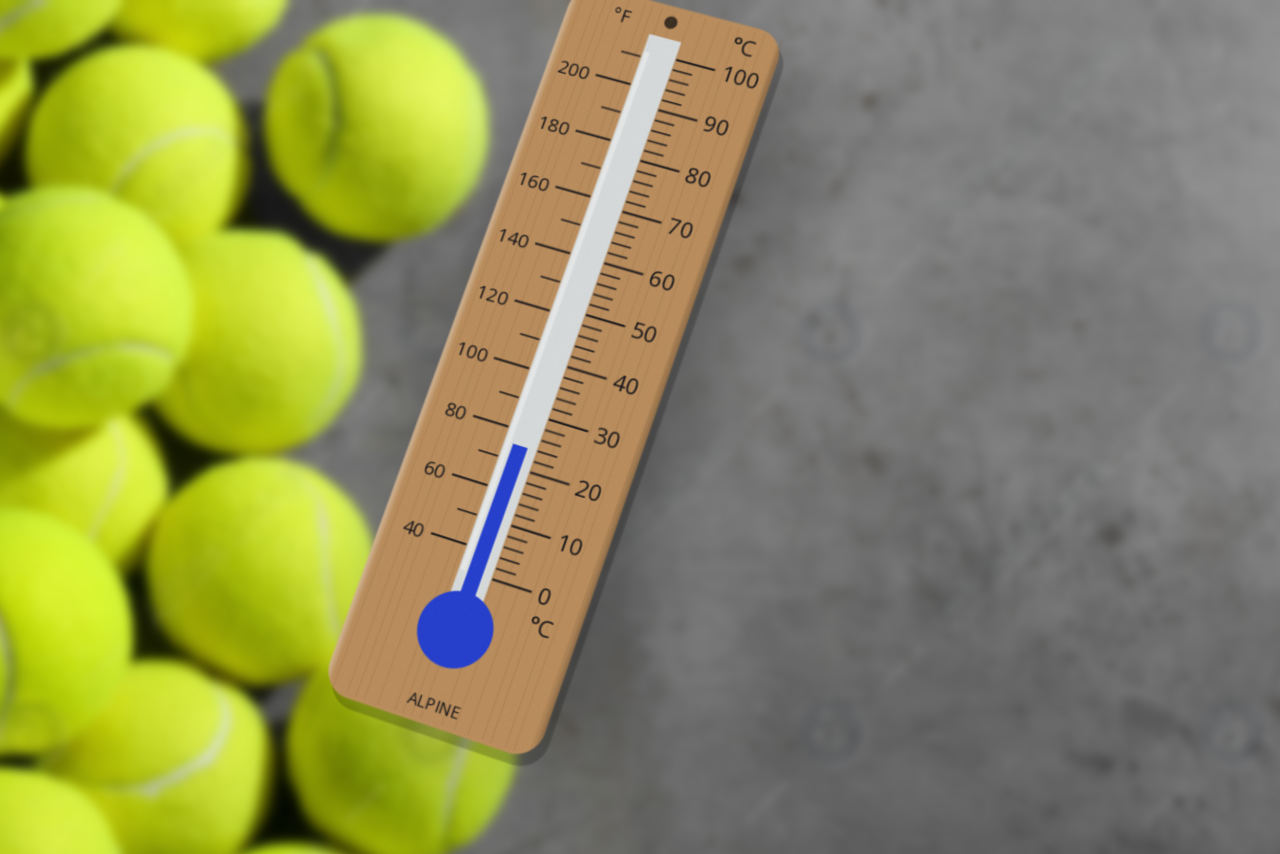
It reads 24 °C
